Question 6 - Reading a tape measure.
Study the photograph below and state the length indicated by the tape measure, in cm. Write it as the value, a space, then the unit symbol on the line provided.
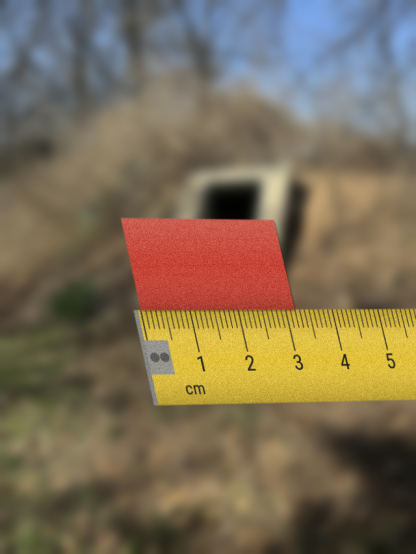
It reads 3.2 cm
